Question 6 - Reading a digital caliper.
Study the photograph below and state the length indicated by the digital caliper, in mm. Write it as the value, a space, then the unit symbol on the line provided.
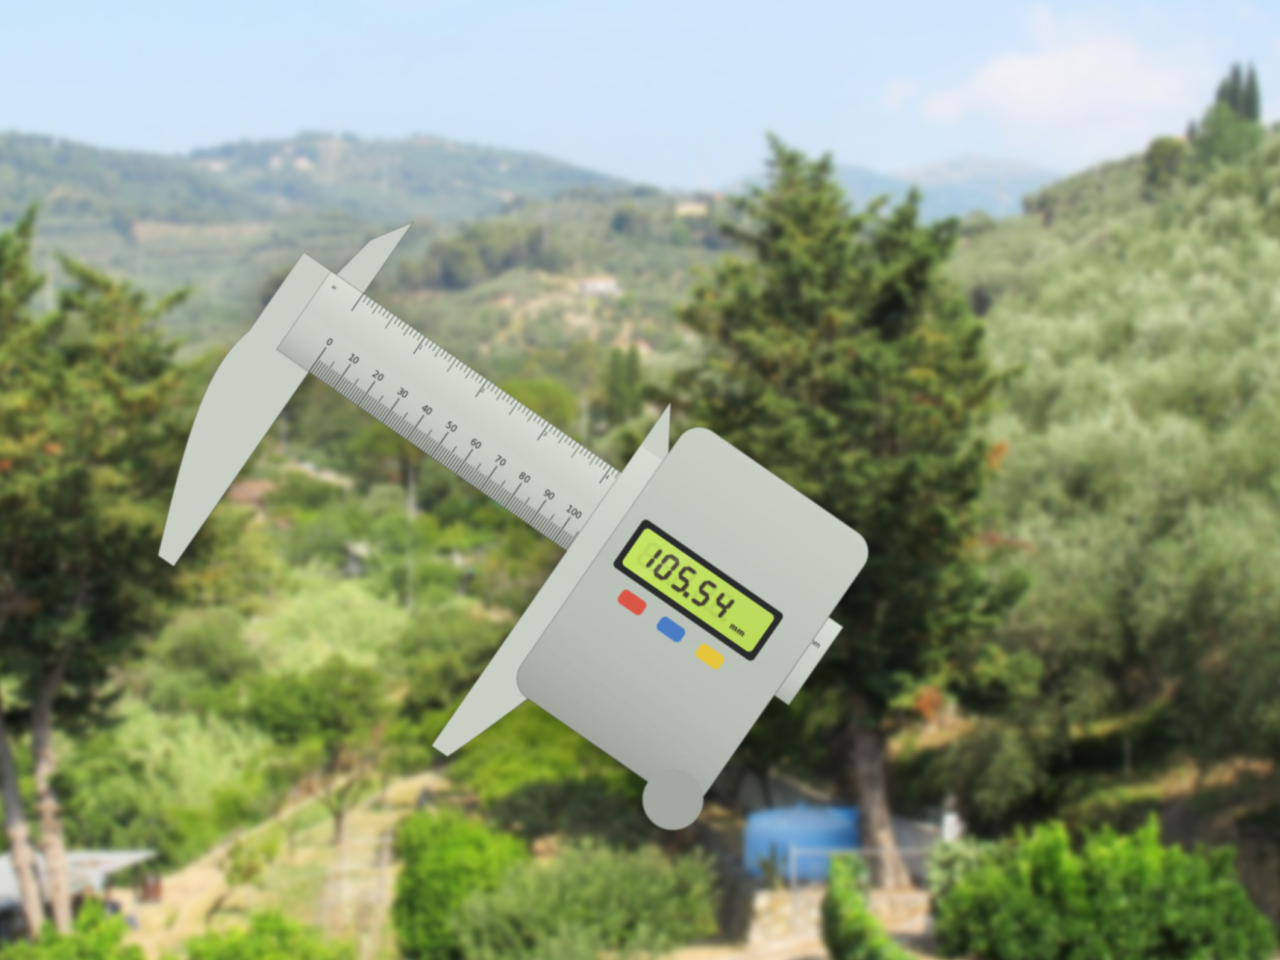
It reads 105.54 mm
